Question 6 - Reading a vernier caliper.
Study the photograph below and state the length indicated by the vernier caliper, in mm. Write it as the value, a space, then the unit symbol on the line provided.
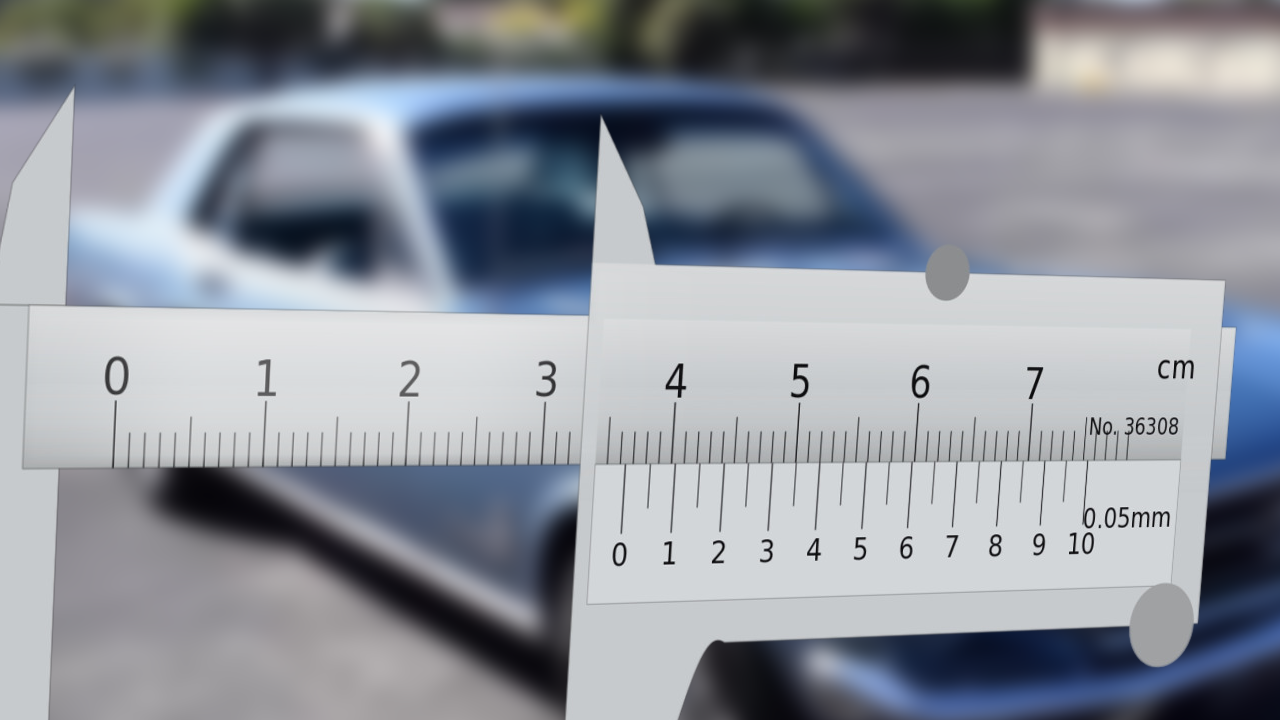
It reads 36.4 mm
